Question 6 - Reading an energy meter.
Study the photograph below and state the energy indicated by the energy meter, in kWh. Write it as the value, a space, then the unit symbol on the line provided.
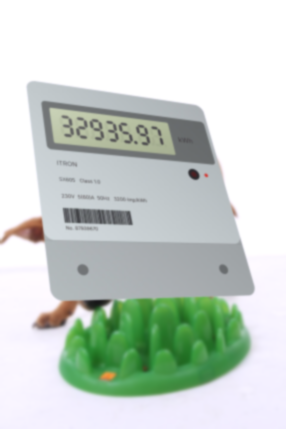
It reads 32935.97 kWh
